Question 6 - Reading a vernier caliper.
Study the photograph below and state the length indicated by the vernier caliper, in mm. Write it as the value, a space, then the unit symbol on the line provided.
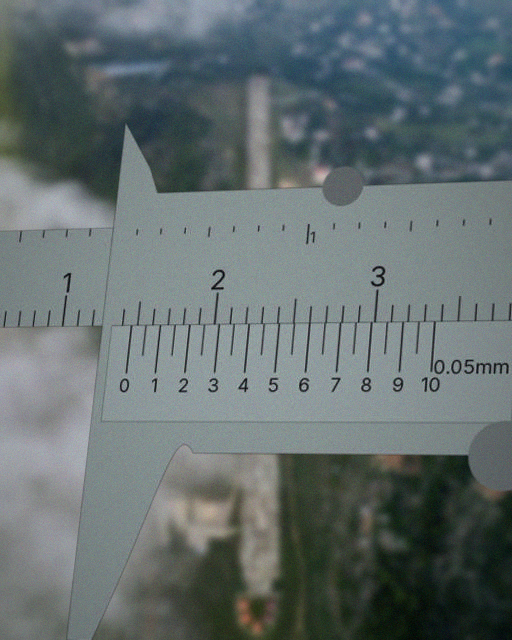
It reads 14.6 mm
